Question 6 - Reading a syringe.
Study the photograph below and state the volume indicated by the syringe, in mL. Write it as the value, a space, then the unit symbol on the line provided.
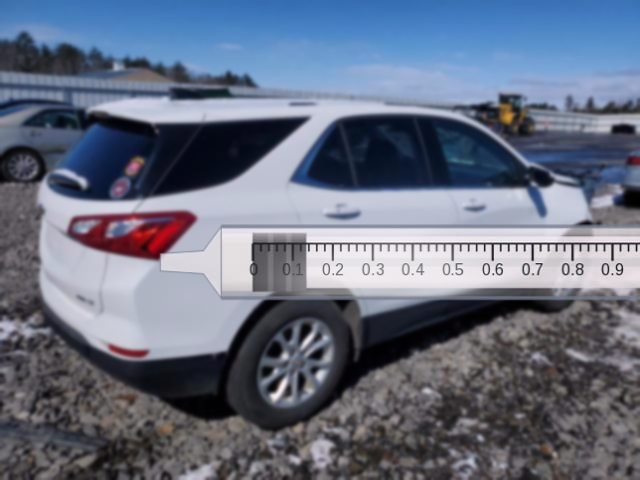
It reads 0 mL
